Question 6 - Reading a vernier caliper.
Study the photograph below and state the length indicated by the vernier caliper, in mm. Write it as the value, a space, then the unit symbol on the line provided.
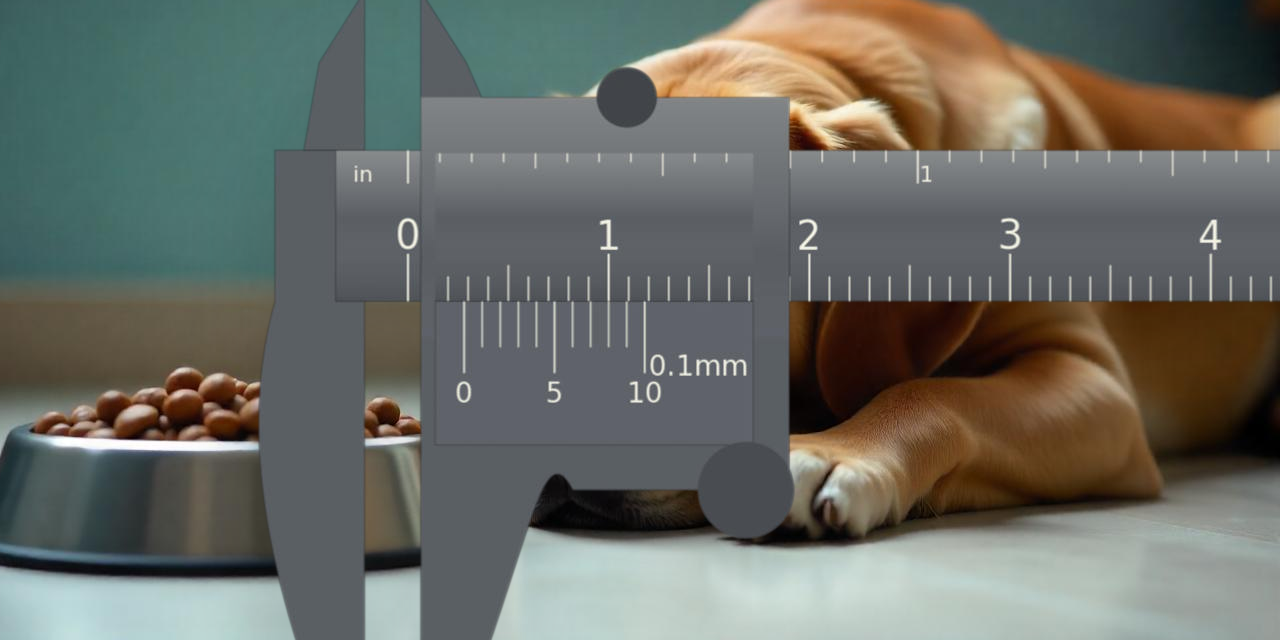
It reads 2.8 mm
